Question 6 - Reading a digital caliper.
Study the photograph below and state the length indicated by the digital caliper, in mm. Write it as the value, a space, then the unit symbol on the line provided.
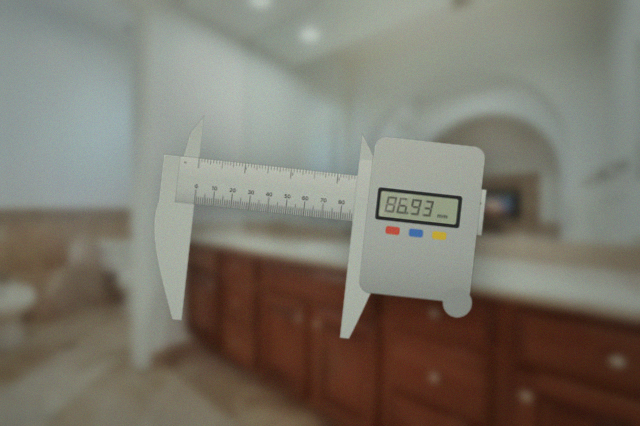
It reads 86.93 mm
